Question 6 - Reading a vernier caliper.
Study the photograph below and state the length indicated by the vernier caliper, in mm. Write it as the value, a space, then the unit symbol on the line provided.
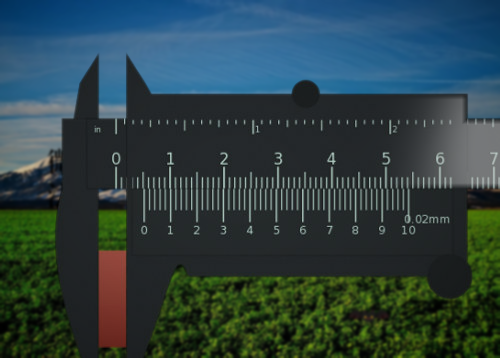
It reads 5.2 mm
